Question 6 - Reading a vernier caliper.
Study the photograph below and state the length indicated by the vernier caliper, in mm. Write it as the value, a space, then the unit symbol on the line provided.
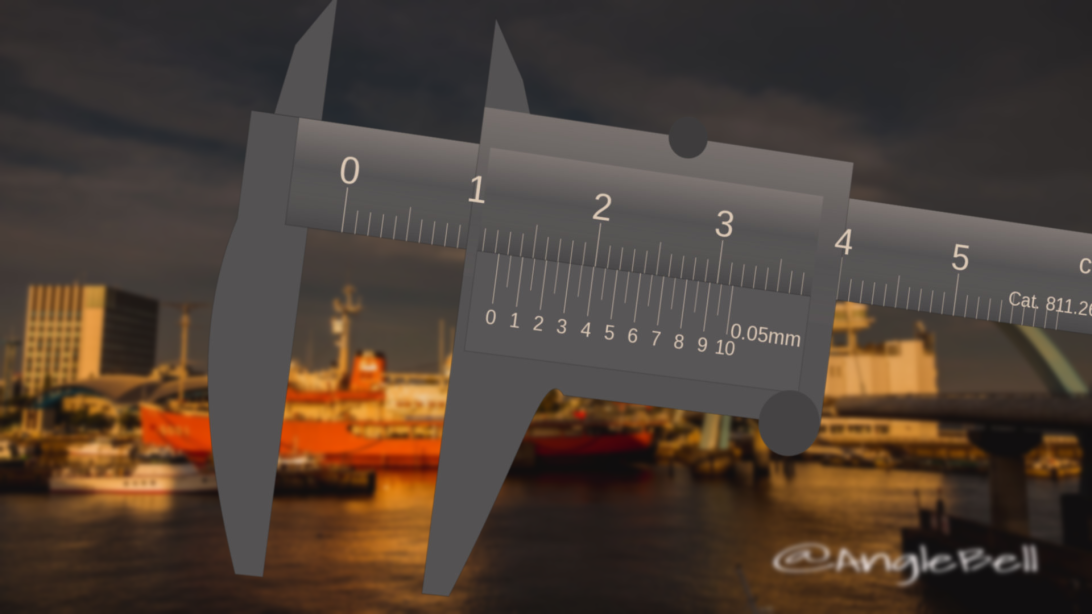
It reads 12.3 mm
